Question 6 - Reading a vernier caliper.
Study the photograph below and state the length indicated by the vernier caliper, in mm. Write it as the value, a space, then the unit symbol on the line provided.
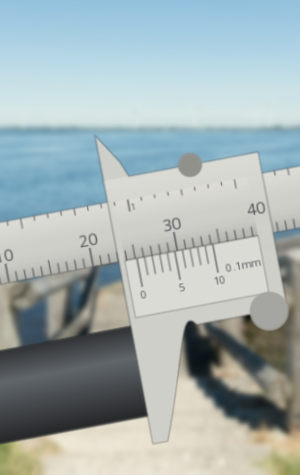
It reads 25.2 mm
